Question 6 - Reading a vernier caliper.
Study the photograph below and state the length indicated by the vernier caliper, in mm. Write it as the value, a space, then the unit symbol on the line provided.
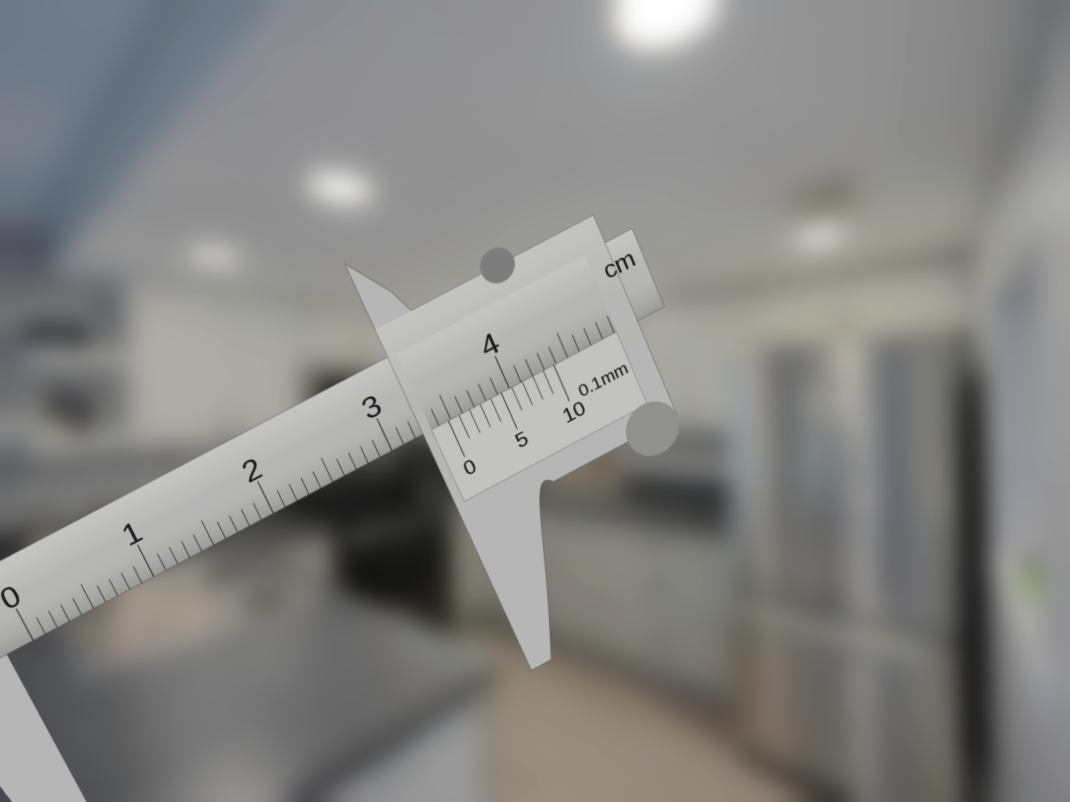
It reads 34.8 mm
